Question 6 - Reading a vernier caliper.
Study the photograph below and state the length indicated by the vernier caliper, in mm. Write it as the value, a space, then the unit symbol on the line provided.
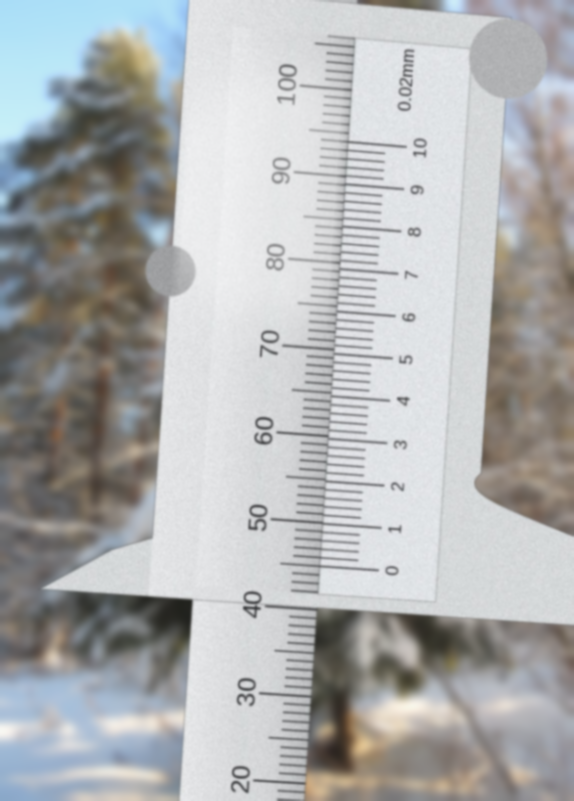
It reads 45.0 mm
